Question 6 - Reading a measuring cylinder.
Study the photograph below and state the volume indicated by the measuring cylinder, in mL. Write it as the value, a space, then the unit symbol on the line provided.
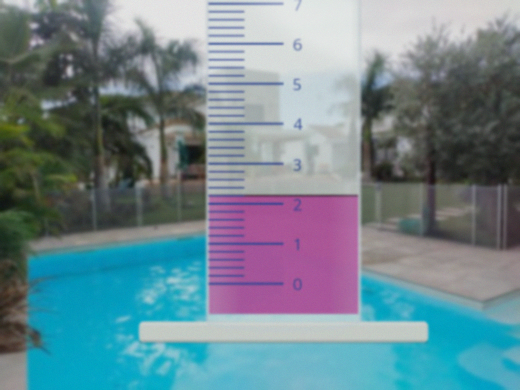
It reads 2.2 mL
